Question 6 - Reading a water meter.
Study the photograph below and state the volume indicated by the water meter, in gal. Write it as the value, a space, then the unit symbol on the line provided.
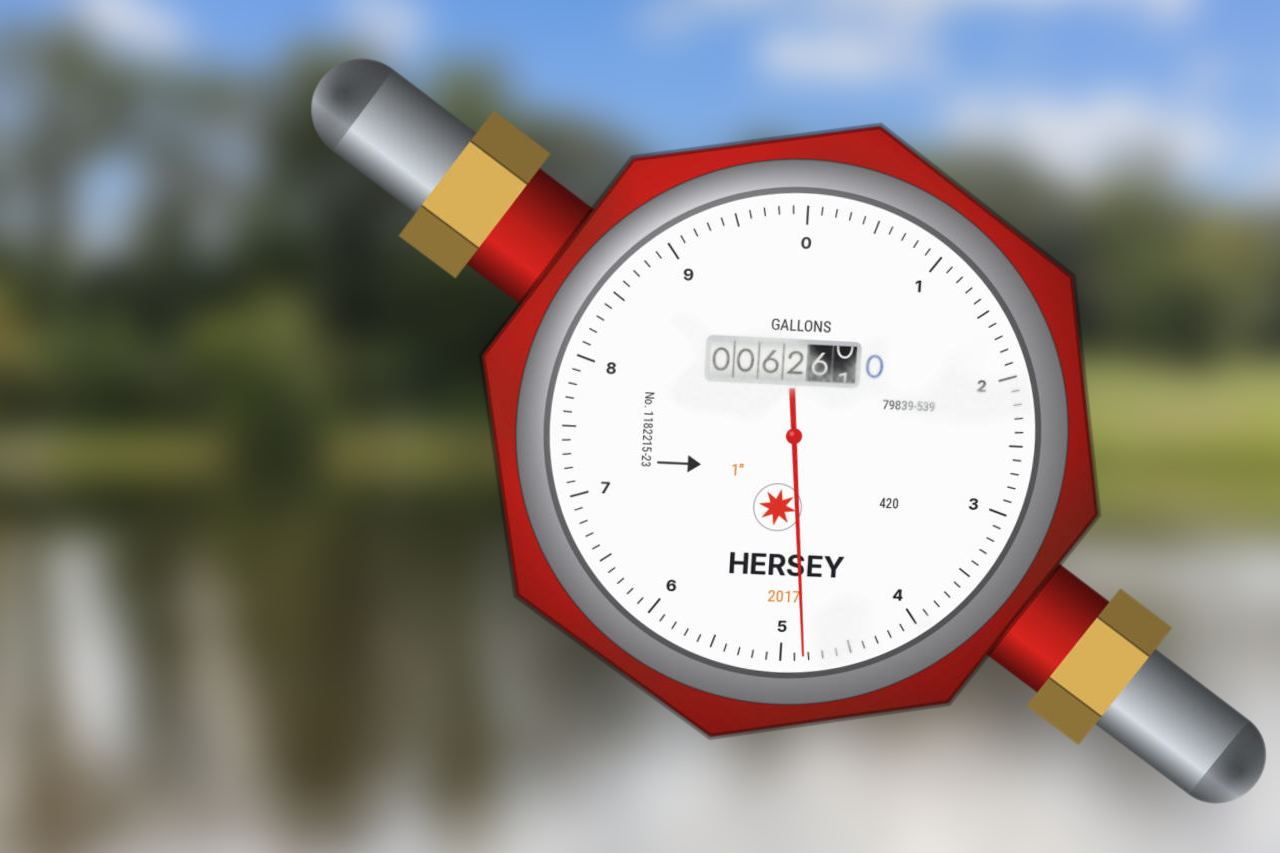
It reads 62604.8 gal
